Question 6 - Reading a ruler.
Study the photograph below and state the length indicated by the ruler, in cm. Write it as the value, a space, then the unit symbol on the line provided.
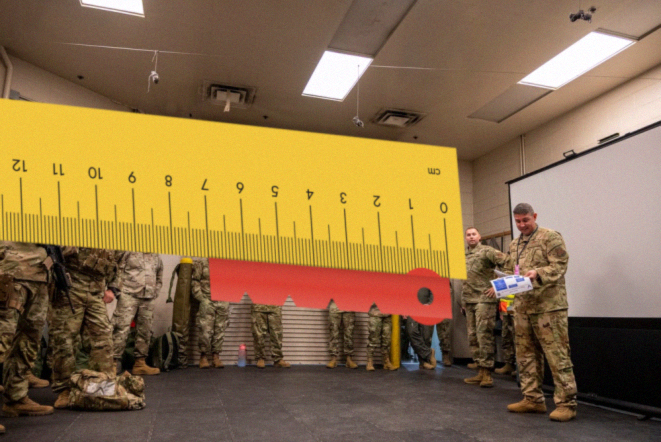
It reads 7 cm
